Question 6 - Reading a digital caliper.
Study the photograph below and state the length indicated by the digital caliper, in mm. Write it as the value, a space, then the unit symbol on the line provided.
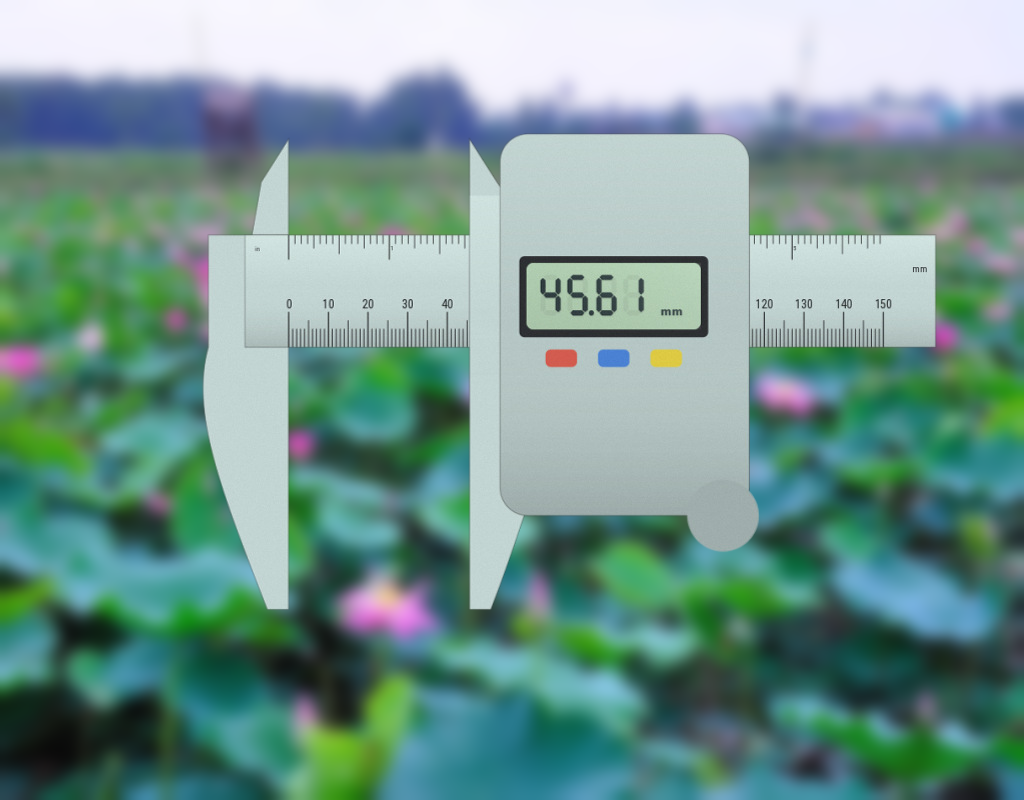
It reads 45.61 mm
